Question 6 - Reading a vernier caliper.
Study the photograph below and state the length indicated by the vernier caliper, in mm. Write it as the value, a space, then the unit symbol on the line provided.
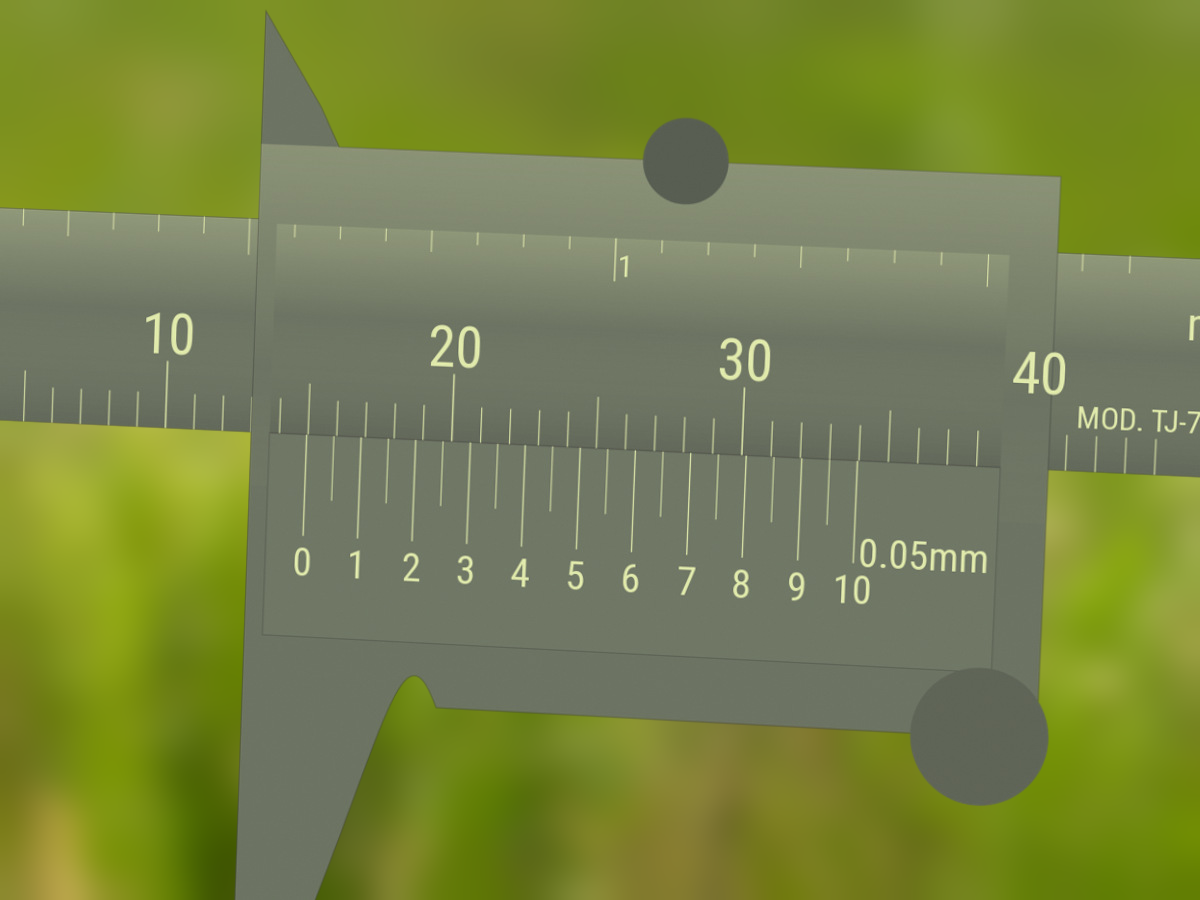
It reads 14.95 mm
